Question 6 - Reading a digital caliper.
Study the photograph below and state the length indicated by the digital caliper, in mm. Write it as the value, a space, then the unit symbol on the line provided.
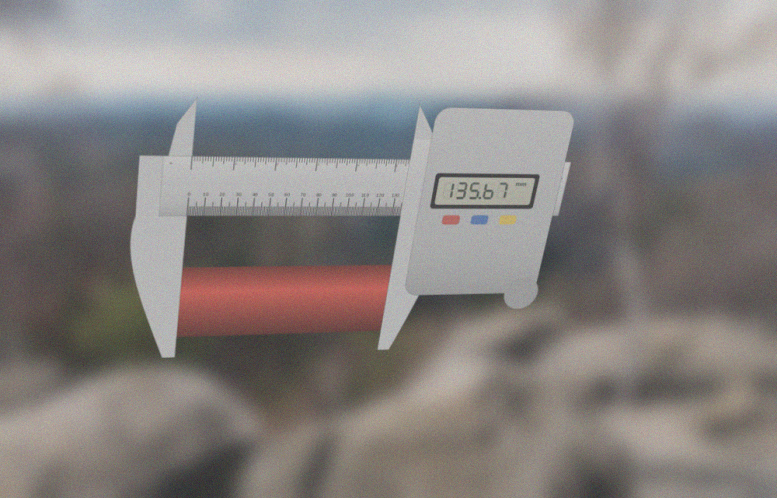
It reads 135.67 mm
